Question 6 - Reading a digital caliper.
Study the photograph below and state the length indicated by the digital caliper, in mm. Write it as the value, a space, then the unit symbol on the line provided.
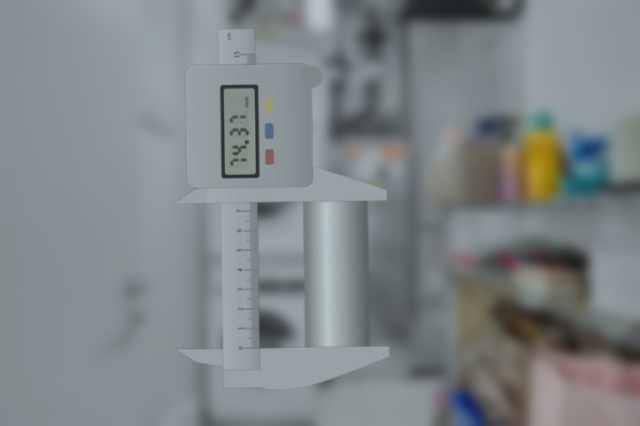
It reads 74.37 mm
